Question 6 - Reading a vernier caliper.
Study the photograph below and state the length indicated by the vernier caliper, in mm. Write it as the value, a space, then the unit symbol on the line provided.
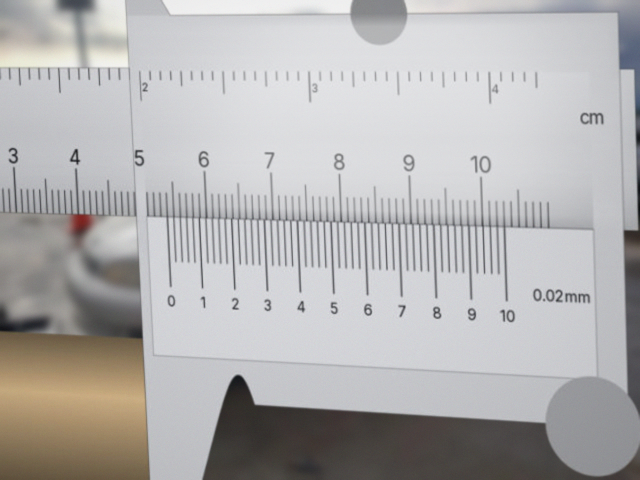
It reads 54.0 mm
